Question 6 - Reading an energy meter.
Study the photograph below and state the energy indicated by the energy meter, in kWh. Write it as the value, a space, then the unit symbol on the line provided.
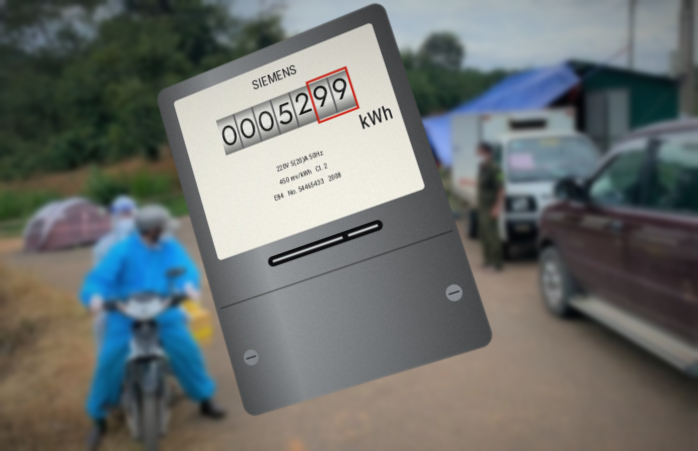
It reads 52.99 kWh
